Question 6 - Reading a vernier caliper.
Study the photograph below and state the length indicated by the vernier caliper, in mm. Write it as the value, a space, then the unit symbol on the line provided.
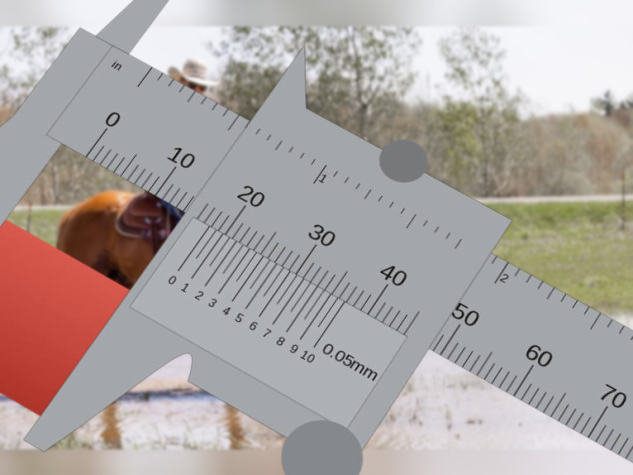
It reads 17.8 mm
